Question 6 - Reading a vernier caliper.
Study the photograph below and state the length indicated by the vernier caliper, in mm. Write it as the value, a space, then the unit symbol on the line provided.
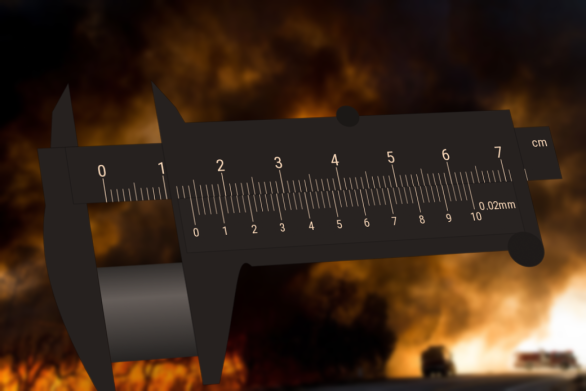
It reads 14.0 mm
